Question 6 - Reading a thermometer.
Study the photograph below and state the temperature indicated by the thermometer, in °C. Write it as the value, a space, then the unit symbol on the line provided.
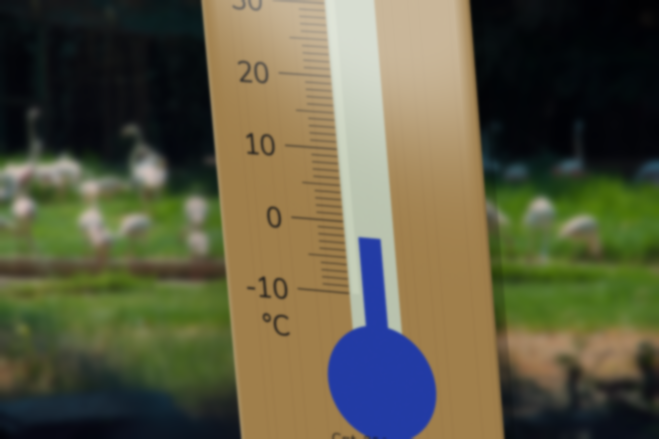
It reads -2 °C
